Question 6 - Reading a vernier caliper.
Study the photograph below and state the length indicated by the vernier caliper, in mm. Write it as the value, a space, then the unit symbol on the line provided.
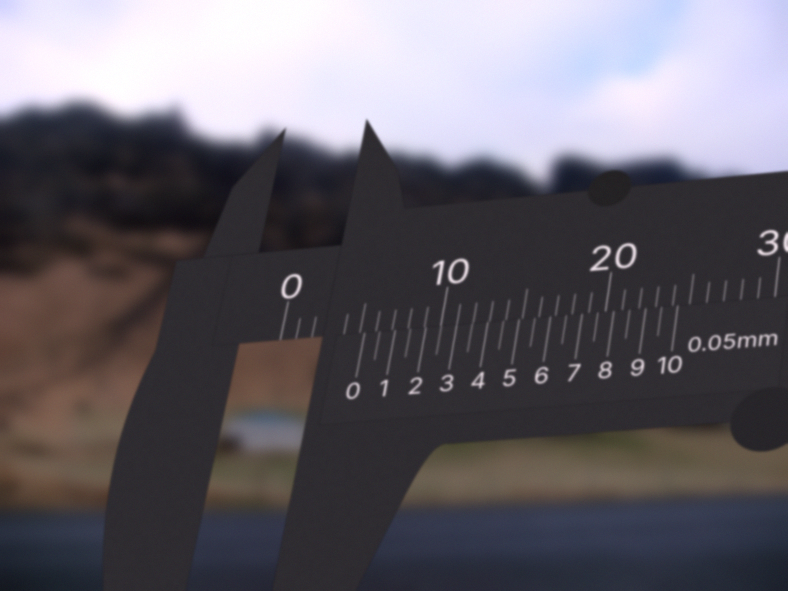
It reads 5.3 mm
